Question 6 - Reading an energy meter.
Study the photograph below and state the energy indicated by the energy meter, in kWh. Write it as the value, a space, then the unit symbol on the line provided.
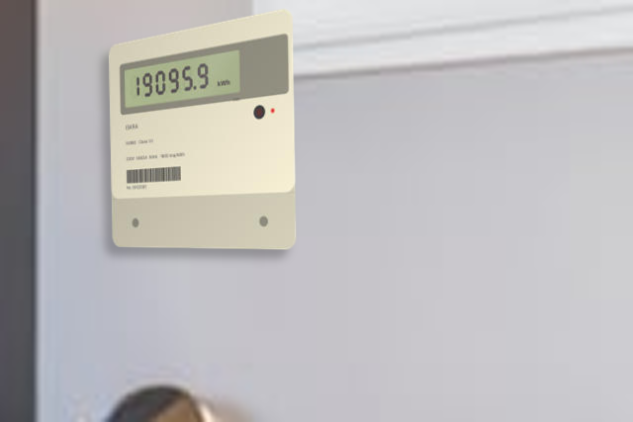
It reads 19095.9 kWh
